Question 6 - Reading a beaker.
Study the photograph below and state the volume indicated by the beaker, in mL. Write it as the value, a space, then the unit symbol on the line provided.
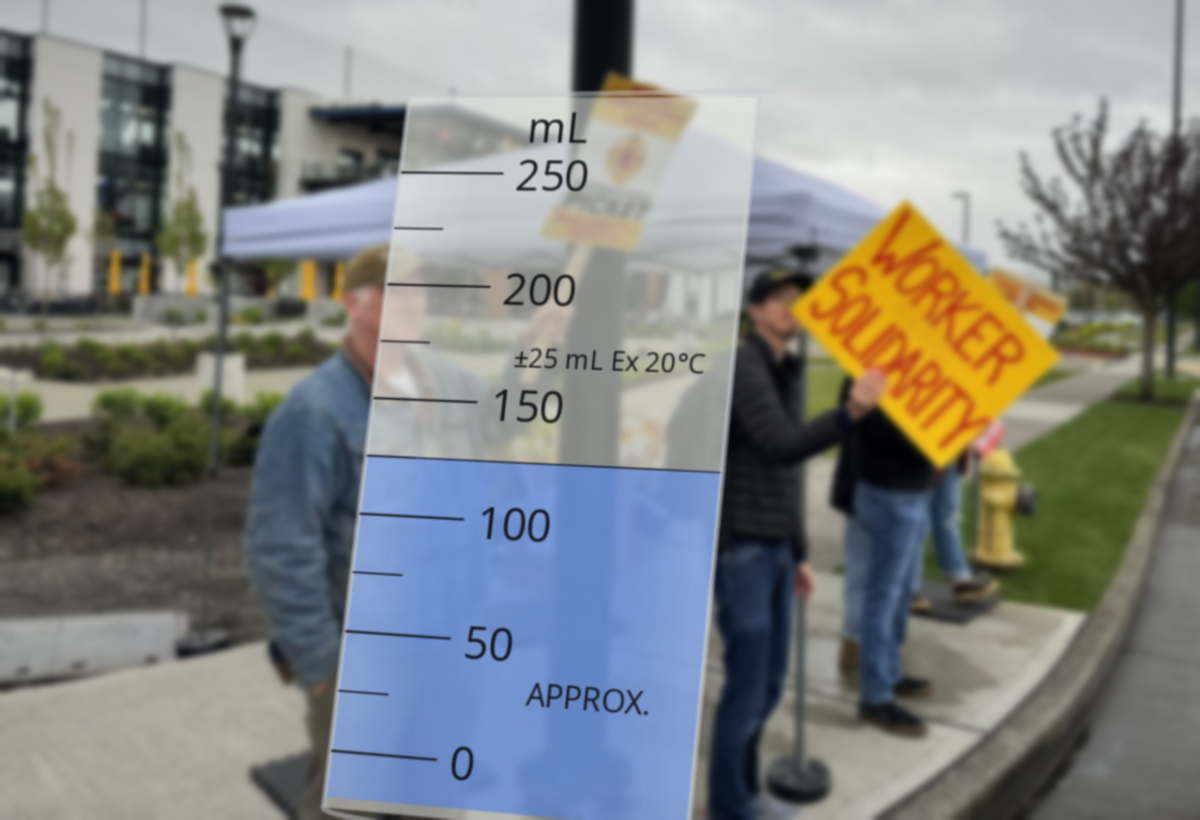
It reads 125 mL
